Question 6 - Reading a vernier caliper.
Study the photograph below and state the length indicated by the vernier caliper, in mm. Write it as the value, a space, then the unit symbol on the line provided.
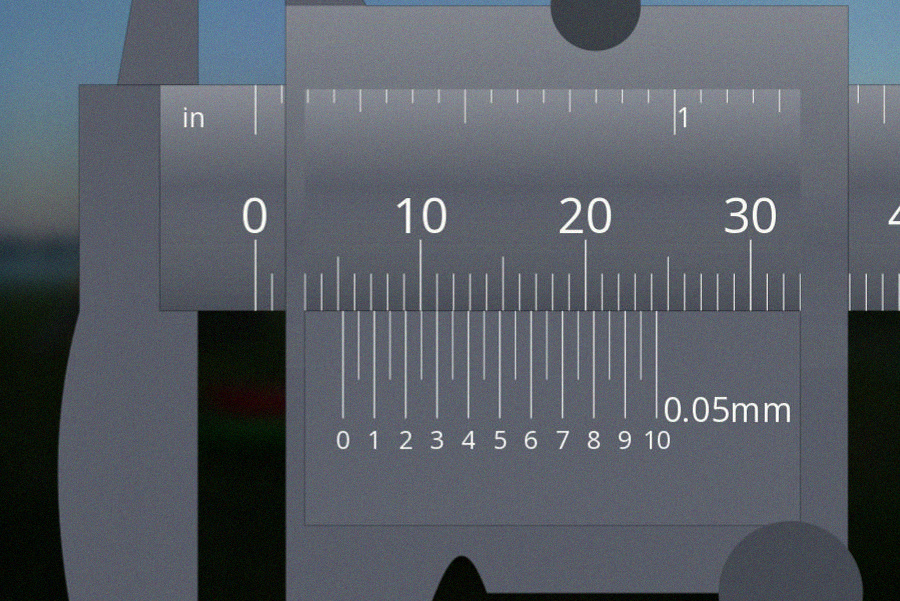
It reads 5.3 mm
